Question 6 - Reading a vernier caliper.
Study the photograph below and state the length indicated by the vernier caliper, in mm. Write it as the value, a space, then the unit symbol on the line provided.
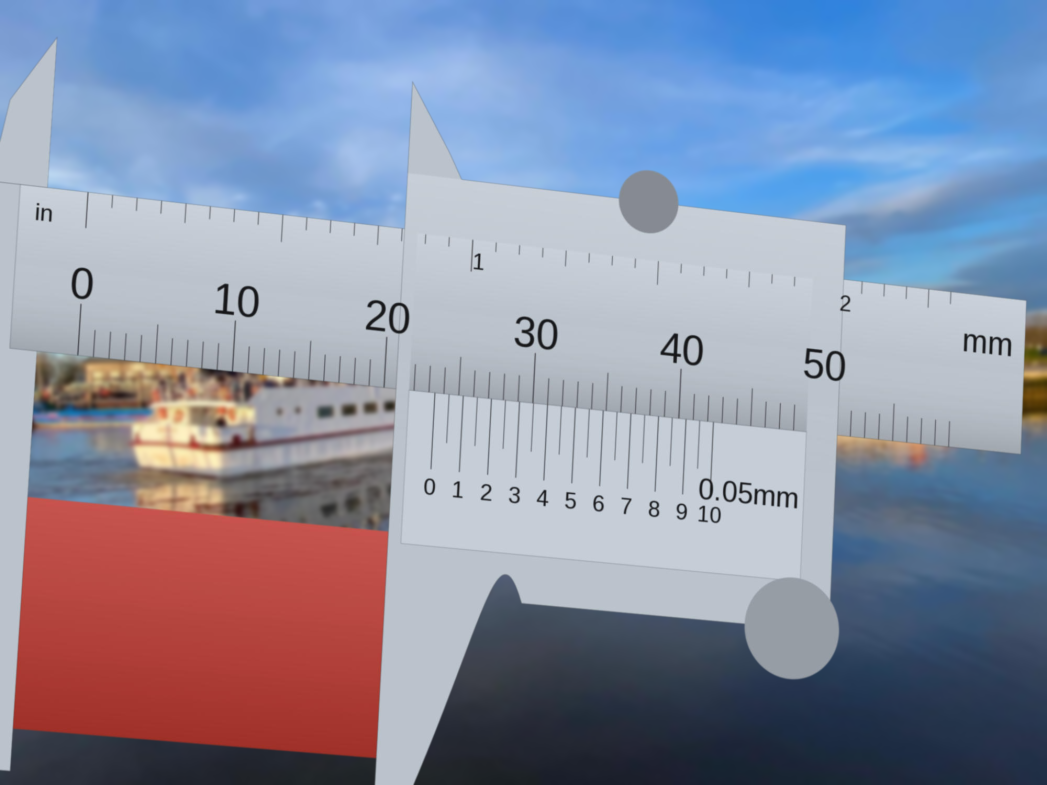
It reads 23.4 mm
